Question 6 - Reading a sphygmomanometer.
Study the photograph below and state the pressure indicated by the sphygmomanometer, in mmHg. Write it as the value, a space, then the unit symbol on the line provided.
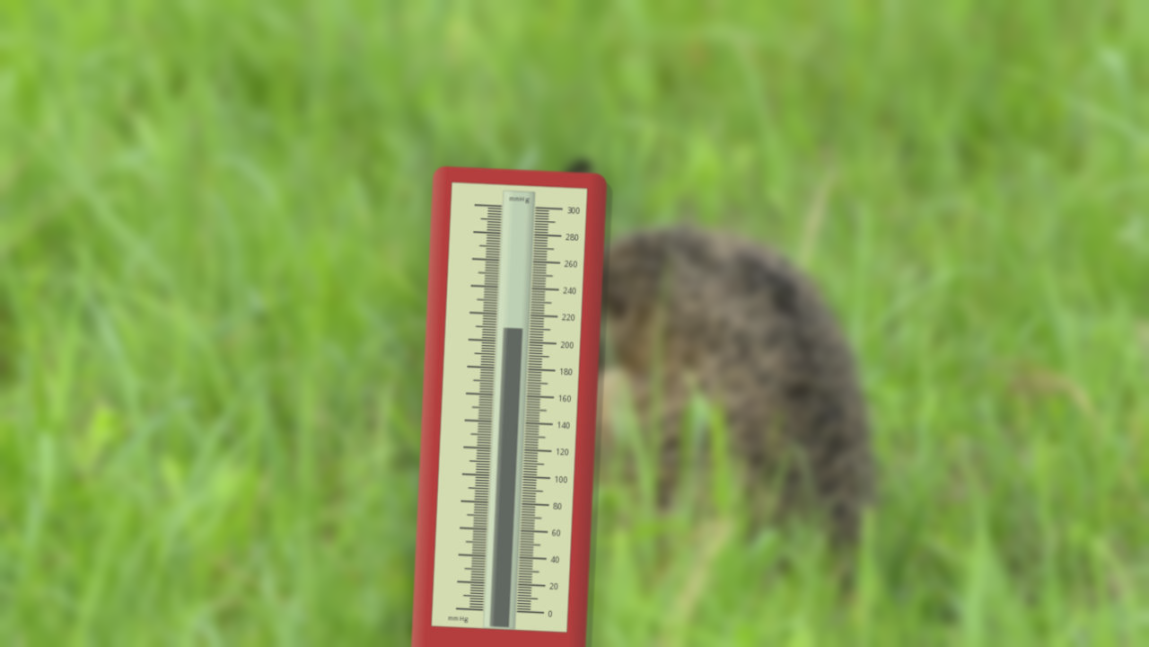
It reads 210 mmHg
